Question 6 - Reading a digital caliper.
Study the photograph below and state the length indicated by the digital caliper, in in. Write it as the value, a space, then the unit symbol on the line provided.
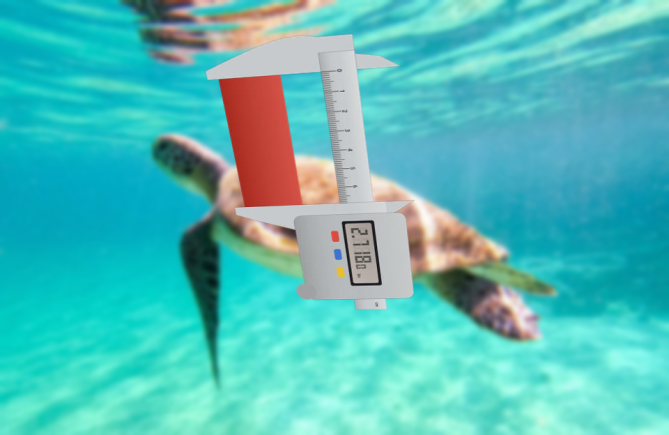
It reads 2.7180 in
